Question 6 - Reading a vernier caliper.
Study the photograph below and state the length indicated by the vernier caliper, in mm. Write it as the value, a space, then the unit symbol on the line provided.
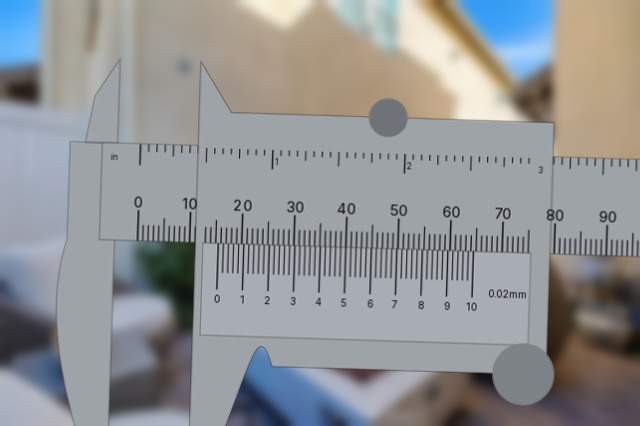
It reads 15.5 mm
